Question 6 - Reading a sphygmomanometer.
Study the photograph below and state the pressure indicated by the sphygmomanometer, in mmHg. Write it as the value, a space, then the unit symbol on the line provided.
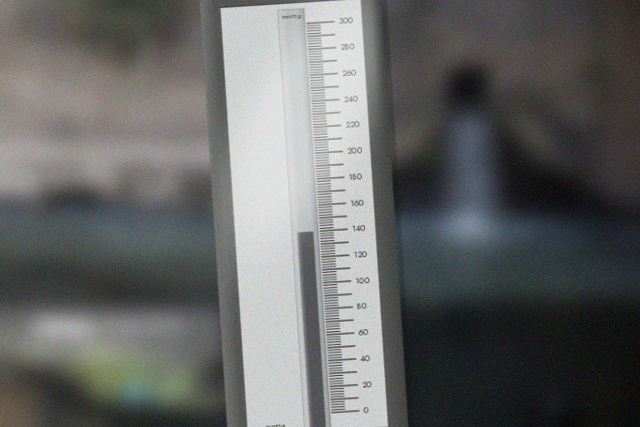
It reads 140 mmHg
